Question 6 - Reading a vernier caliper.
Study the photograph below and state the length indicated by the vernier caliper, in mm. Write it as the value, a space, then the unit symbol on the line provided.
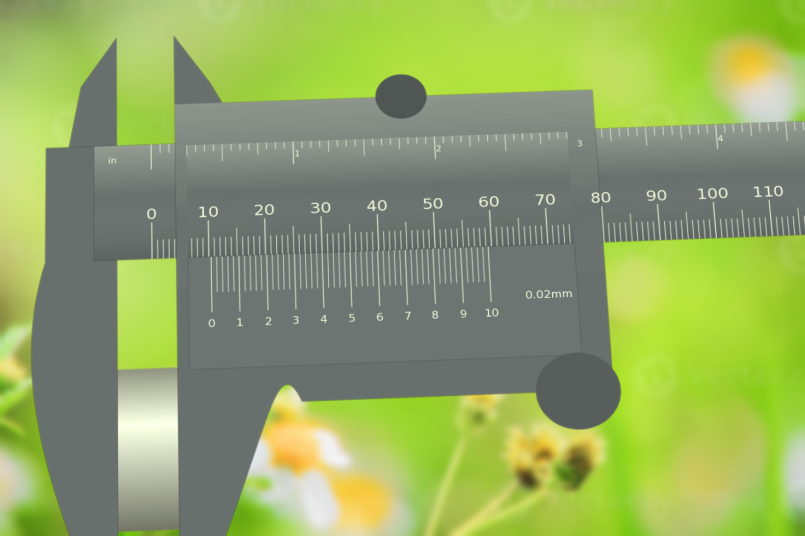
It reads 10.4 mm
